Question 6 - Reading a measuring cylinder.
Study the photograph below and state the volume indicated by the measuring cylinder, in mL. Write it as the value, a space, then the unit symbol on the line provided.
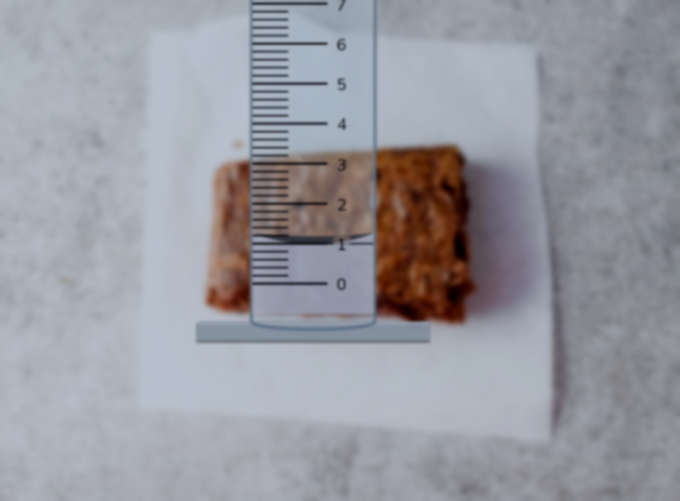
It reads 1 mL
